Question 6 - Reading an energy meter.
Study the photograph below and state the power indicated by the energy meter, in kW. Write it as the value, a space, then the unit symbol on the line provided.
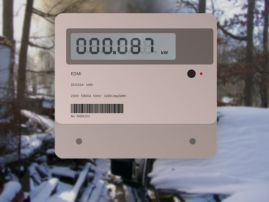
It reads 0.087 kW
